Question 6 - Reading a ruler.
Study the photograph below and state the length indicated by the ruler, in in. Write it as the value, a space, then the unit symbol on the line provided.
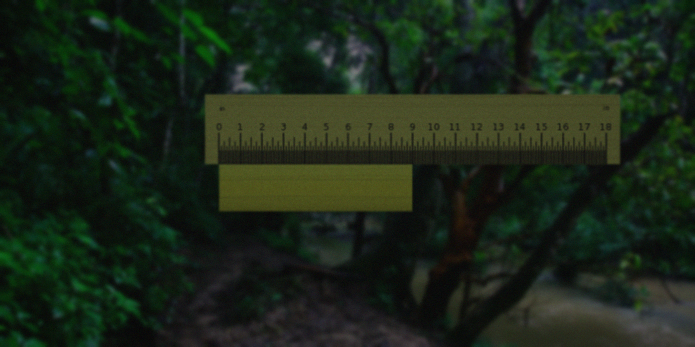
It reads 9 in
